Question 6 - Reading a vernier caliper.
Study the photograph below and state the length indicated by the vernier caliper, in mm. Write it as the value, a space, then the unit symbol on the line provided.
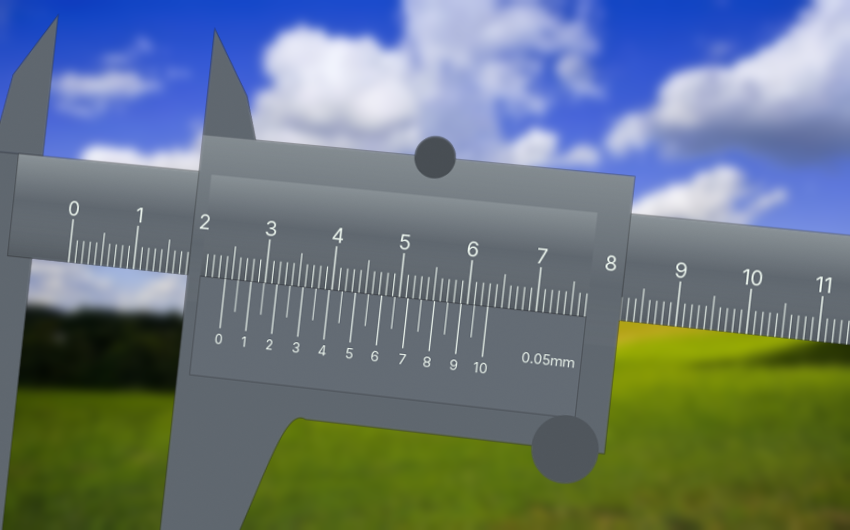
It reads 24.0 mm
